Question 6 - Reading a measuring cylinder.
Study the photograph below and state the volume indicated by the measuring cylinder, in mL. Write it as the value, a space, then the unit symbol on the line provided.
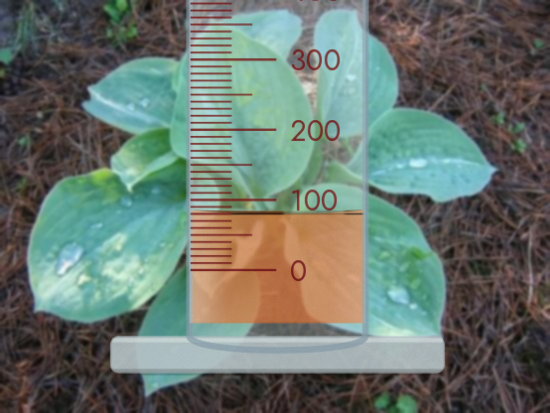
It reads 80 mL
